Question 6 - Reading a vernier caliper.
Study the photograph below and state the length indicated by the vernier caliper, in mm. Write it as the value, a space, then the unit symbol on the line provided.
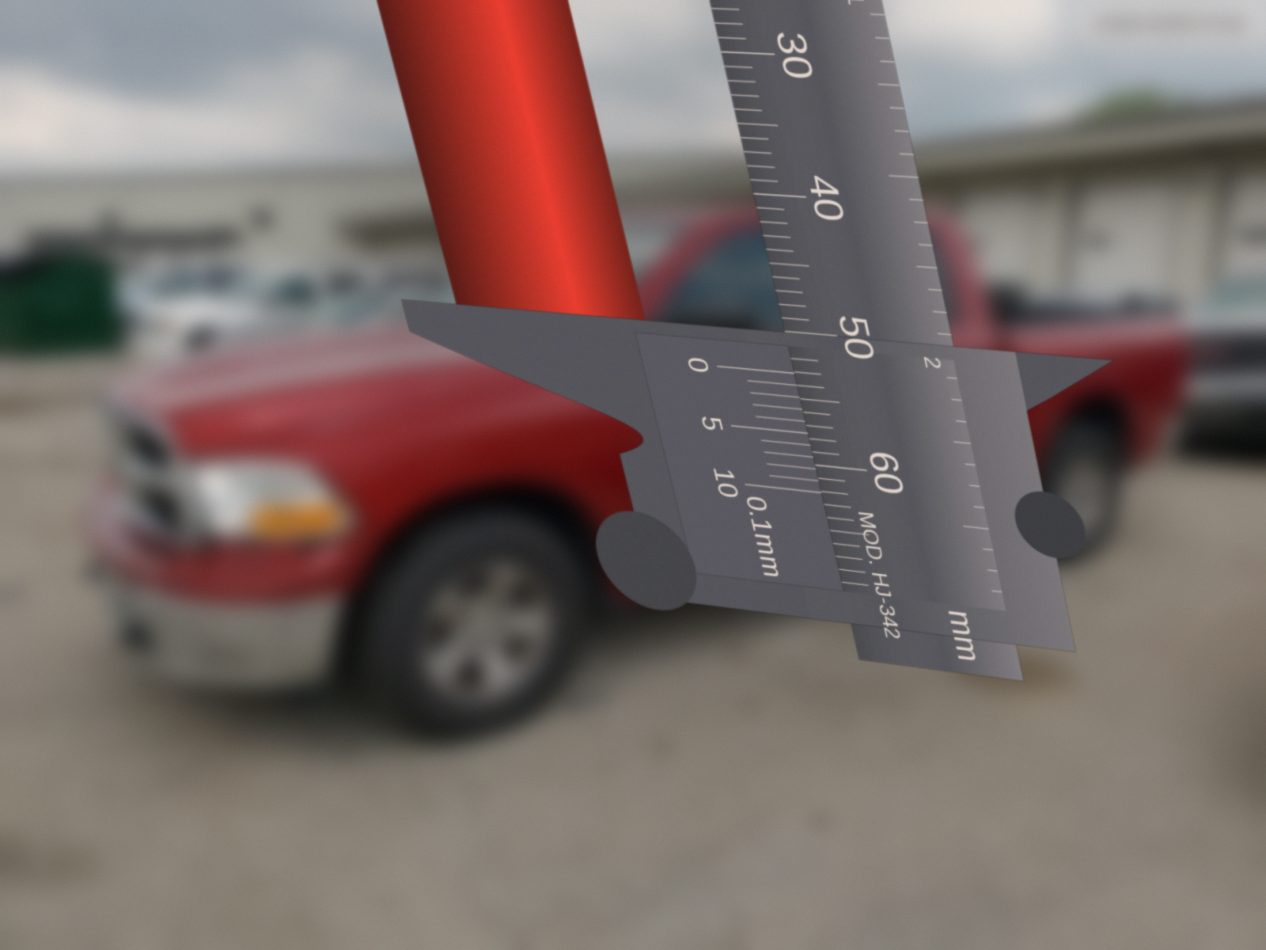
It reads 53.1 mm
